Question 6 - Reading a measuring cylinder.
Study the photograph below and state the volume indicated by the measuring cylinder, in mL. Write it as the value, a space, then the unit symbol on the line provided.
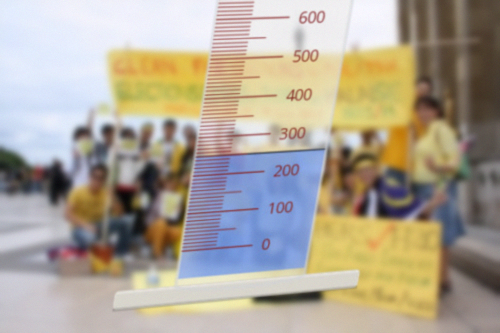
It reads 250 mL
